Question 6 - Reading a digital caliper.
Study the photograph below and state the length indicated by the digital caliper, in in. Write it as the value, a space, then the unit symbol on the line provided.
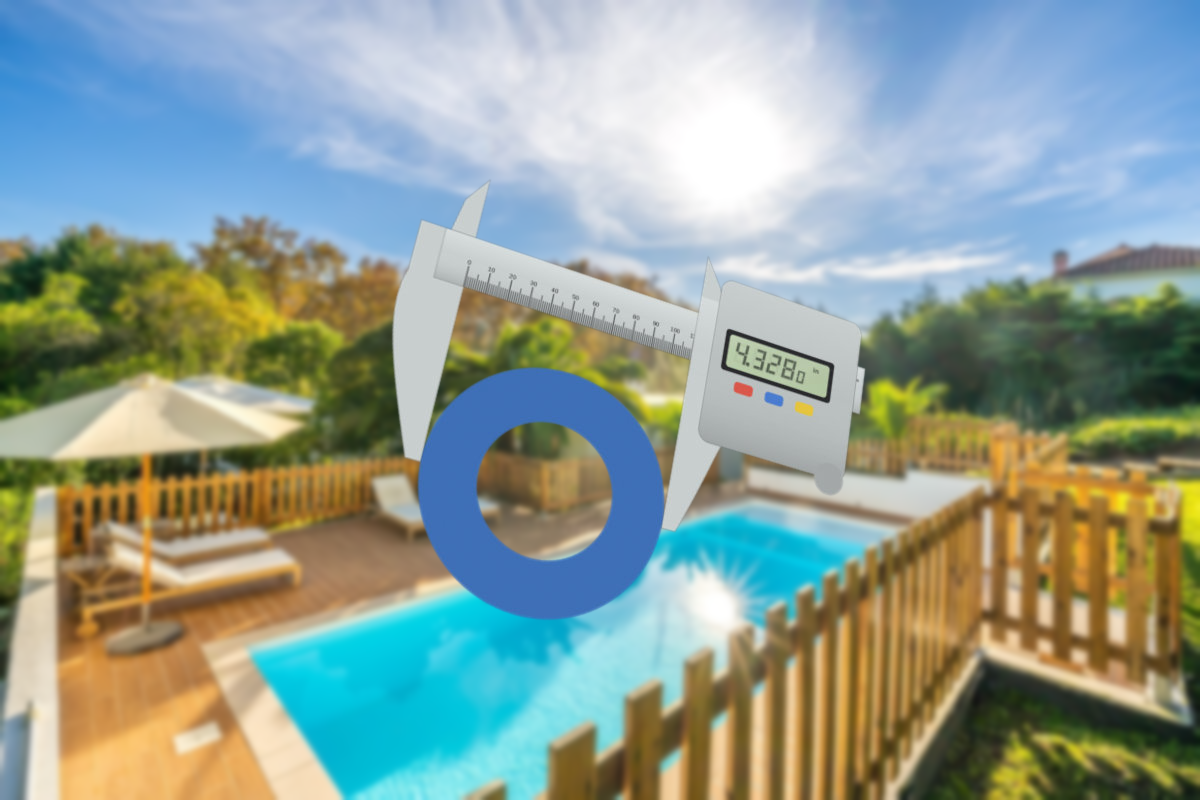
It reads 4.3280 in
